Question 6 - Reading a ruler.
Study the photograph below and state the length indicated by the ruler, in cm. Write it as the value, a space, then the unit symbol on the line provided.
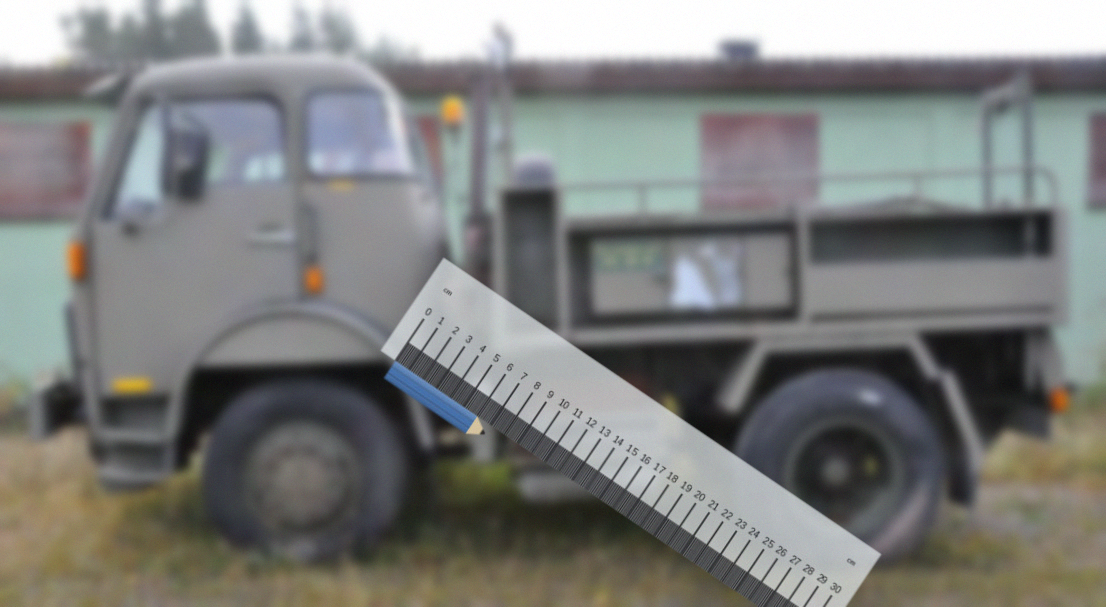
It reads 7 cm
